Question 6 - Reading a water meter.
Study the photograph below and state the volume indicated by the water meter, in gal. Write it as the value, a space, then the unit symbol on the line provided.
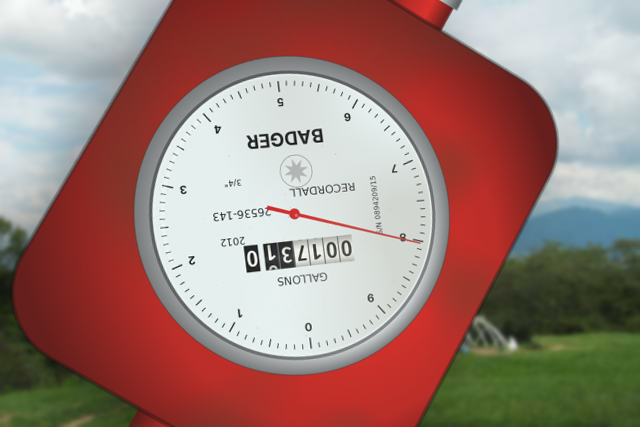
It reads 17308.0 gal
